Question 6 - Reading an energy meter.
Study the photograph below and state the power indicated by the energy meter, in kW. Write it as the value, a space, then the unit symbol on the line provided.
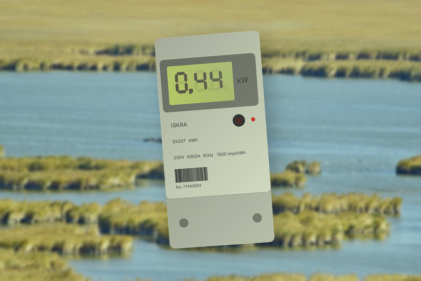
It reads 0.44 kW
